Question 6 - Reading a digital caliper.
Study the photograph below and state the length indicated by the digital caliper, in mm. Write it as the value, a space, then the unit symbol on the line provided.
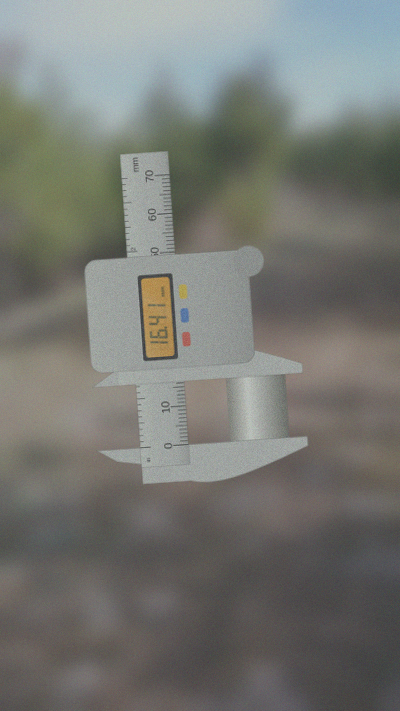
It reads 16.41 mm
